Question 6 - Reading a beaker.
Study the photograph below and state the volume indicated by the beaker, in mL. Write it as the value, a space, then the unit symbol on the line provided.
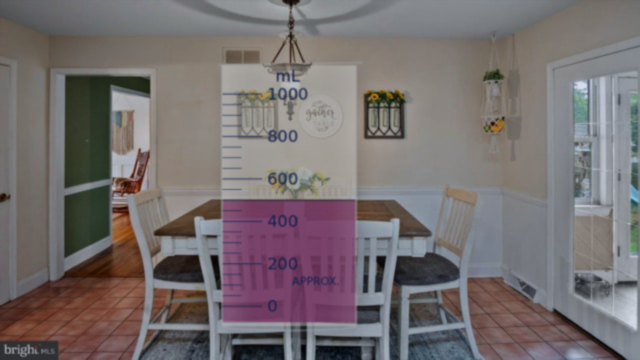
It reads 500 mL
